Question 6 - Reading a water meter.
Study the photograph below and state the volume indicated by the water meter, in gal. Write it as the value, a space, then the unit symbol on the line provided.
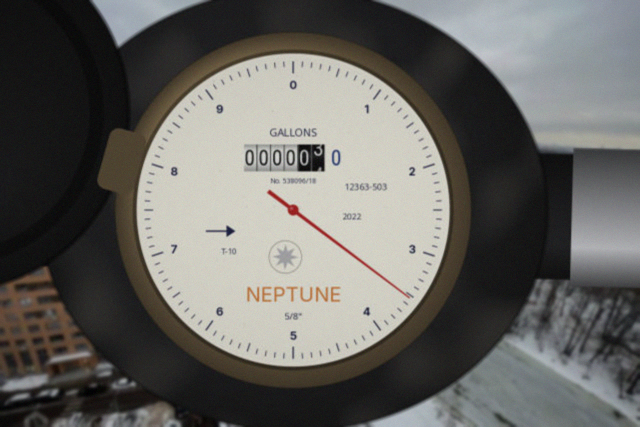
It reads 33.5 gal
